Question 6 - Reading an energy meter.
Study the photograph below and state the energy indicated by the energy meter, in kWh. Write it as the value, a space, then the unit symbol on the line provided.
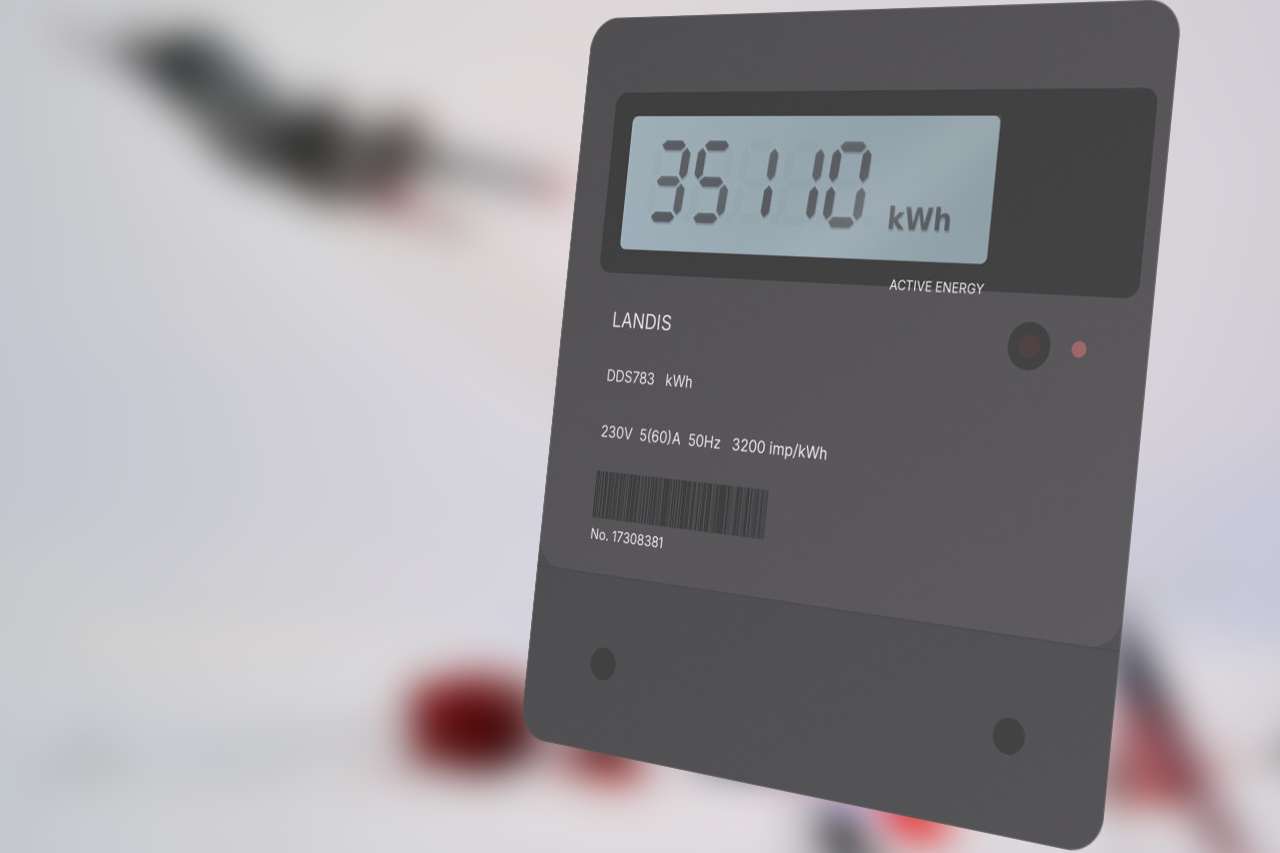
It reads 35110 kWh
